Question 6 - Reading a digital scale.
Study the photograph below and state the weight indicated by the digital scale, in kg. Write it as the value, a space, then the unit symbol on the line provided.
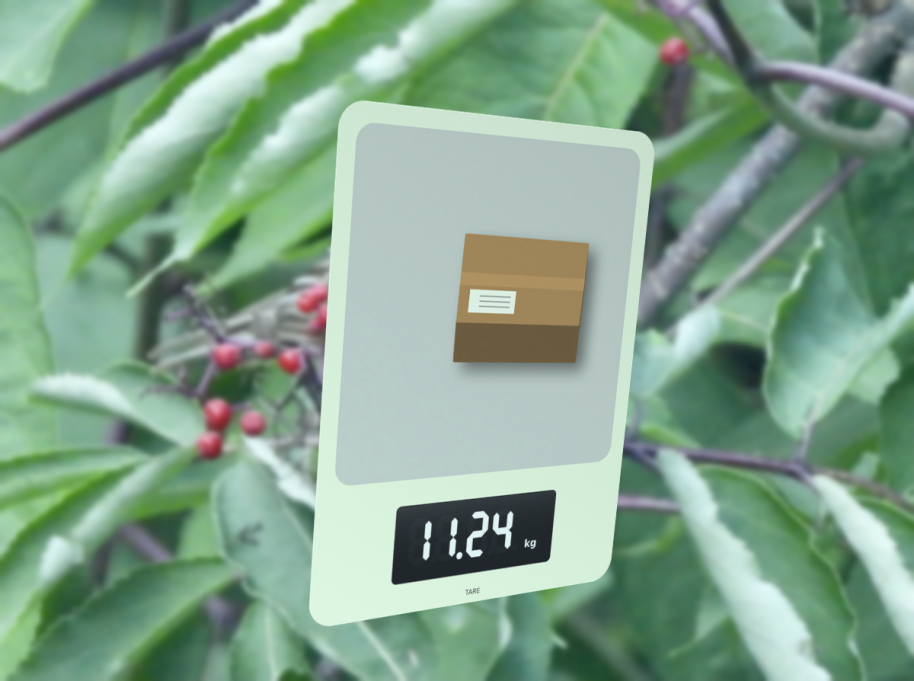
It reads 11.24 kg
